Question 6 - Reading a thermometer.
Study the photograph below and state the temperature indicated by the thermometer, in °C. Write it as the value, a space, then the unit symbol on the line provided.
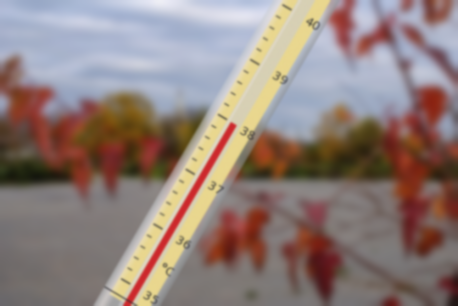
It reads 38 °C
